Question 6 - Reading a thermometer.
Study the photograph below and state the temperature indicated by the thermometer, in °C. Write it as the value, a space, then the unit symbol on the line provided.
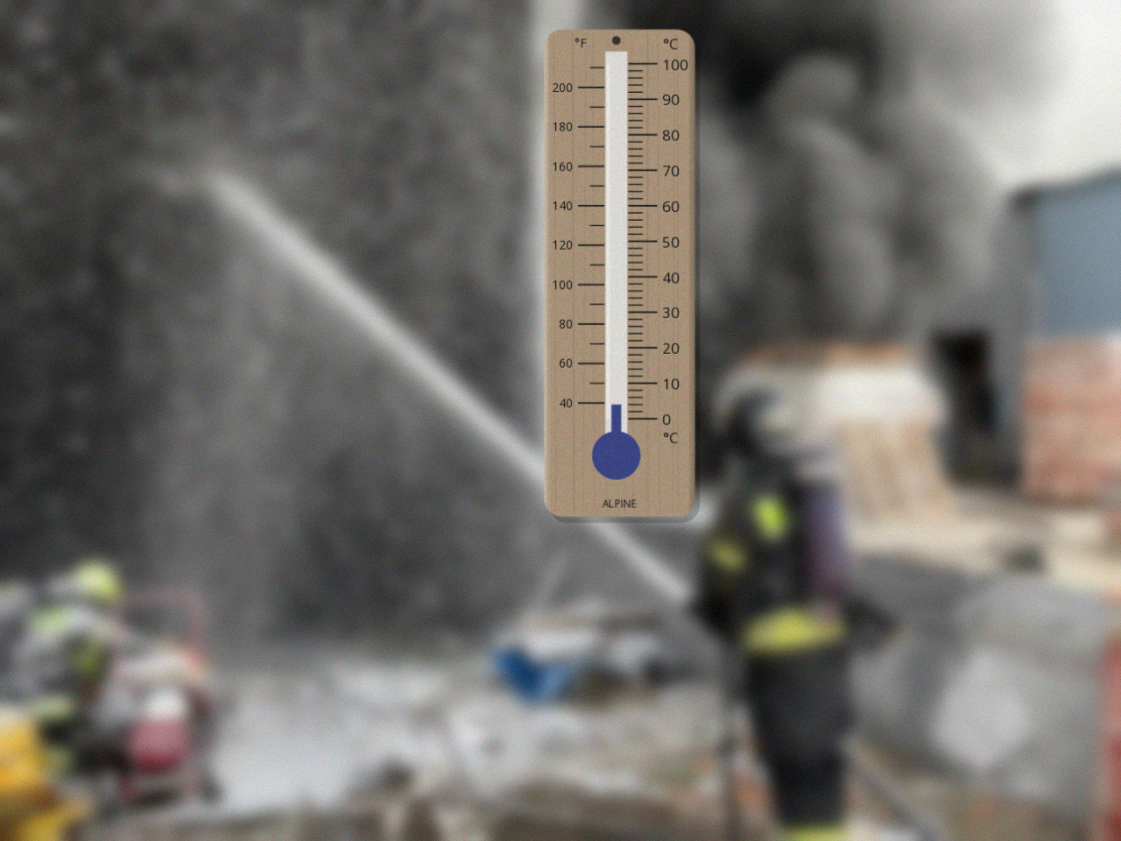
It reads 4 °C
